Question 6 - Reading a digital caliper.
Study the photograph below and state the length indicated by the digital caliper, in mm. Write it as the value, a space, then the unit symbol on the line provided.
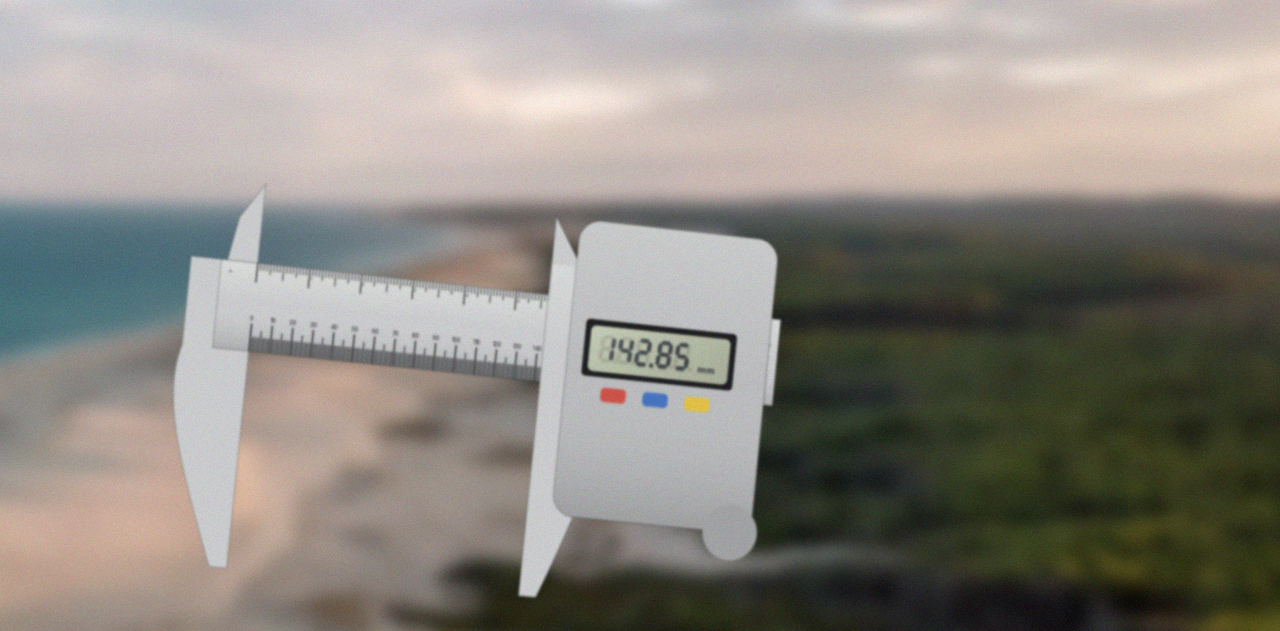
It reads 142.85 mm
